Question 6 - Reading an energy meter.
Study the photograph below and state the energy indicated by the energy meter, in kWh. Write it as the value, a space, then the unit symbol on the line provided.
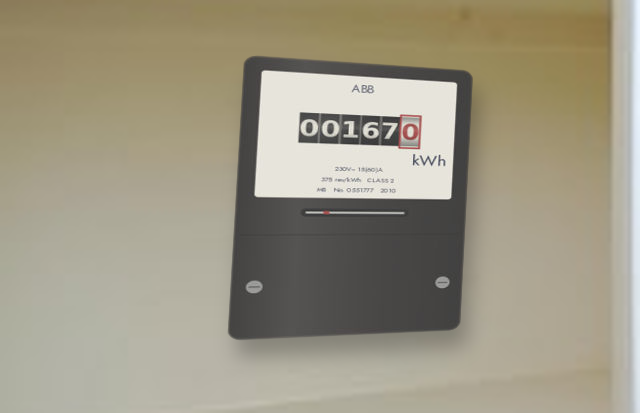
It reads 167.0 kWh
